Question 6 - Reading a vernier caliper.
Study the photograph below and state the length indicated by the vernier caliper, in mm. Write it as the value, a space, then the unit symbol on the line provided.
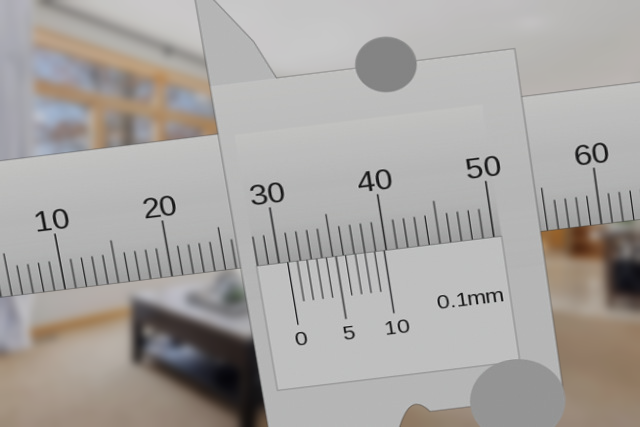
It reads 30.8 mm
